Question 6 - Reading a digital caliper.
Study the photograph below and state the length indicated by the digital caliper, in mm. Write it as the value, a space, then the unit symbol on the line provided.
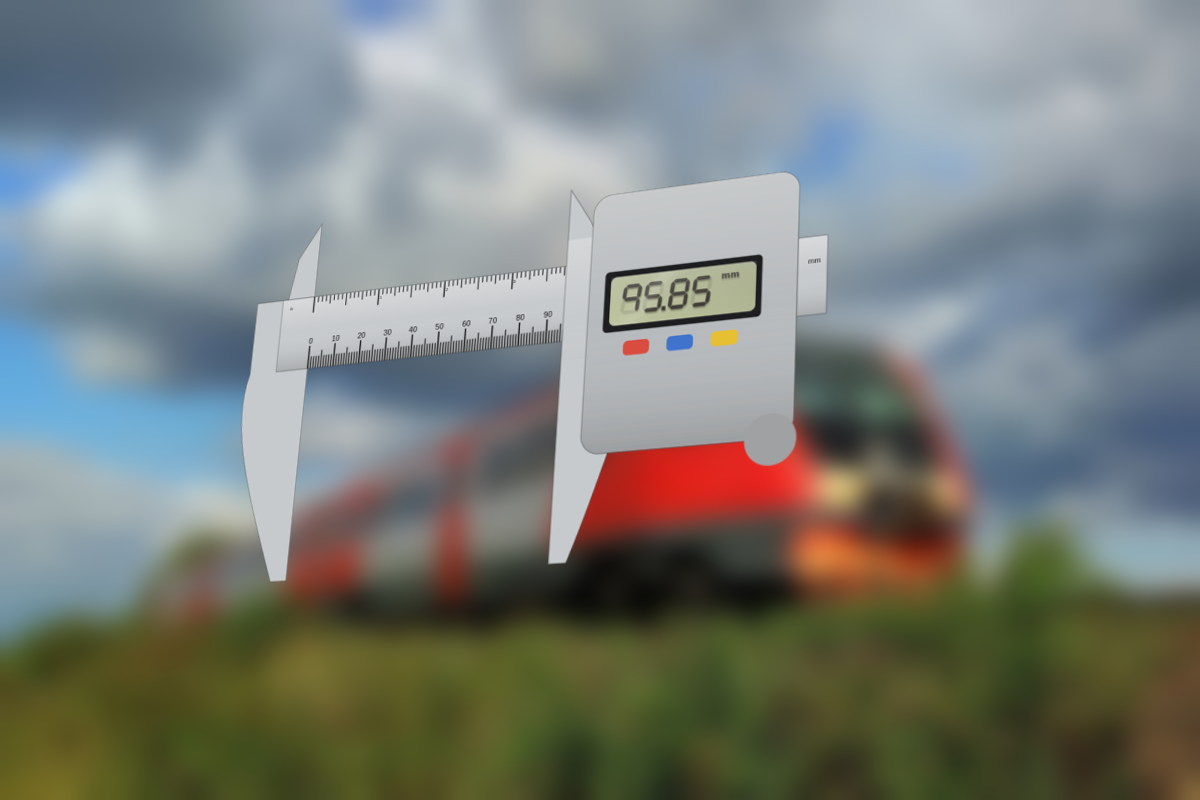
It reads 95.85 mm
